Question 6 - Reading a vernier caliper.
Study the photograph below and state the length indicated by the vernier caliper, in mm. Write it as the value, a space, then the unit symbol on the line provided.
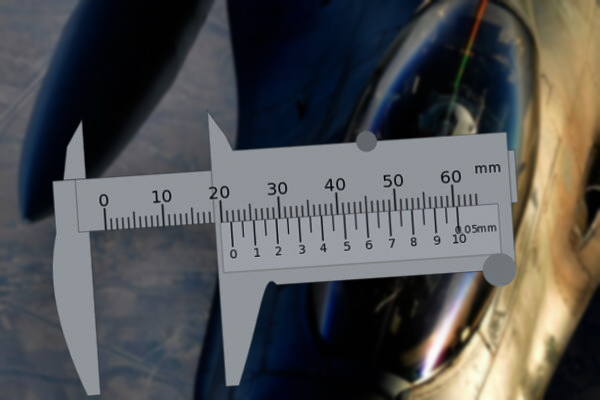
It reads 21.6 mm
